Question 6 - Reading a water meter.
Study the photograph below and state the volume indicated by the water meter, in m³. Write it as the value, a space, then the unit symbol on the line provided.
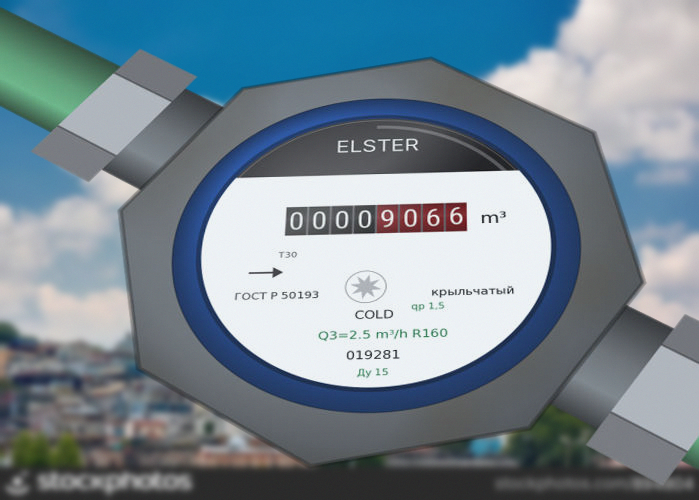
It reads 0.9066 m³
